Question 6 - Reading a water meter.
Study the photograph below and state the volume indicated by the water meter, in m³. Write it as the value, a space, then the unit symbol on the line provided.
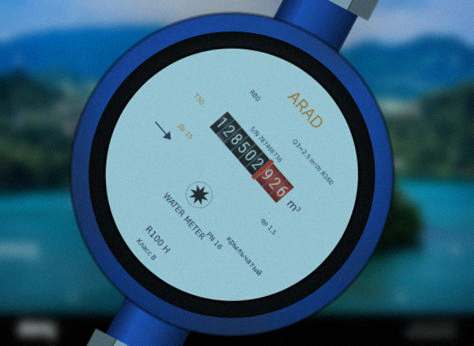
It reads 128502.926 m³
